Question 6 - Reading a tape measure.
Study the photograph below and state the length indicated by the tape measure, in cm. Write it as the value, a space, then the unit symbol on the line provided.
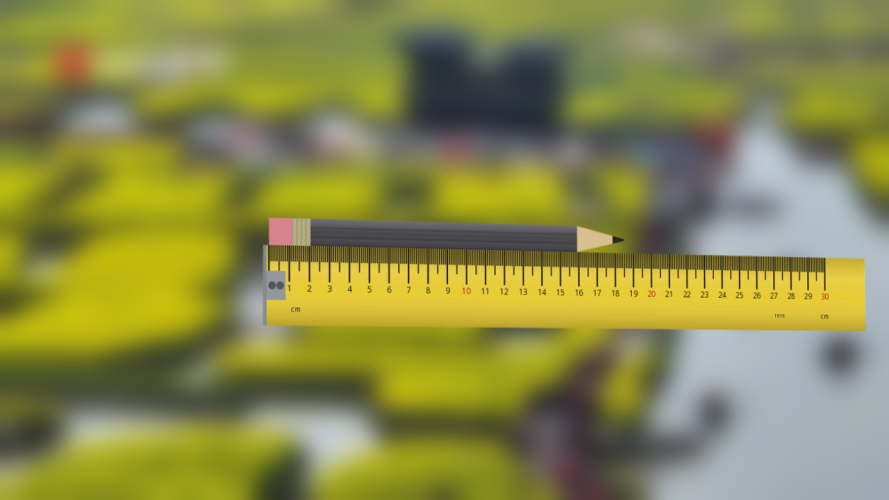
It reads 18.5 cm
